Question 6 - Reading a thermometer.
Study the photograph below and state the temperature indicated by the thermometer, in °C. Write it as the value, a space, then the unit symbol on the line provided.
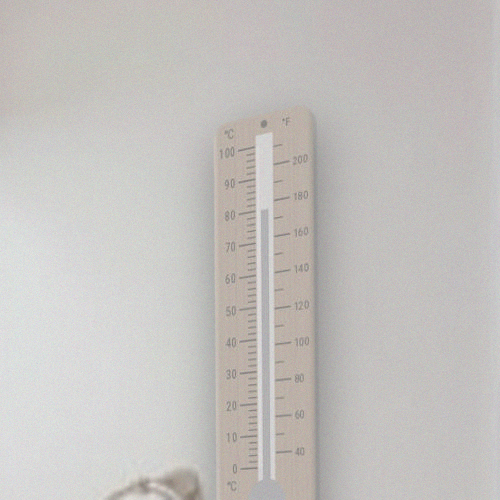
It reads 80 °C
